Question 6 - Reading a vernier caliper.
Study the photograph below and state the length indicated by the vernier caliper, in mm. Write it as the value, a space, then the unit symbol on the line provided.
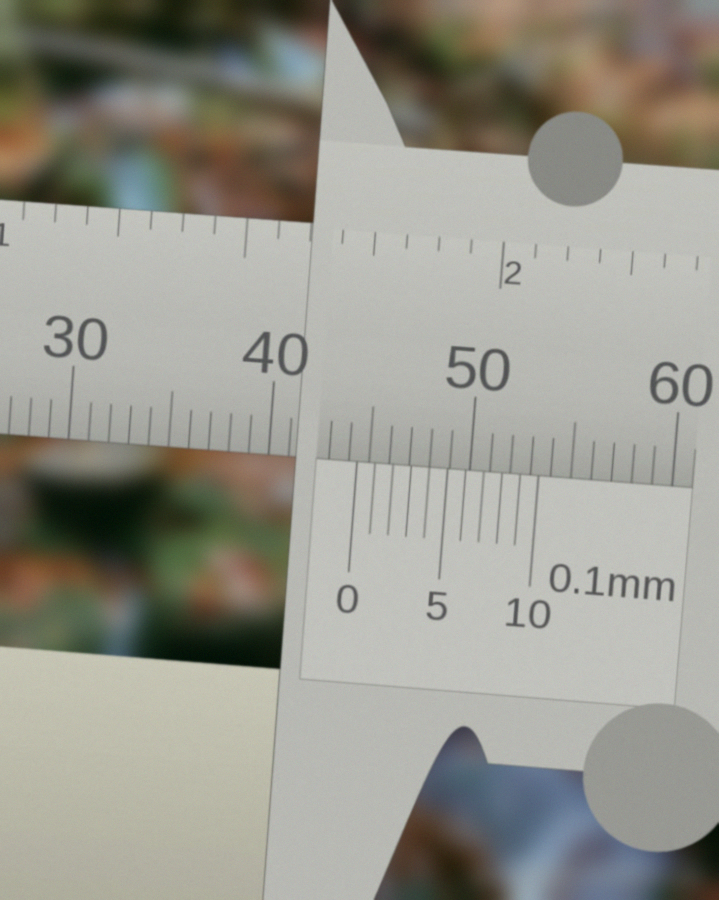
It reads 44.4 mm
